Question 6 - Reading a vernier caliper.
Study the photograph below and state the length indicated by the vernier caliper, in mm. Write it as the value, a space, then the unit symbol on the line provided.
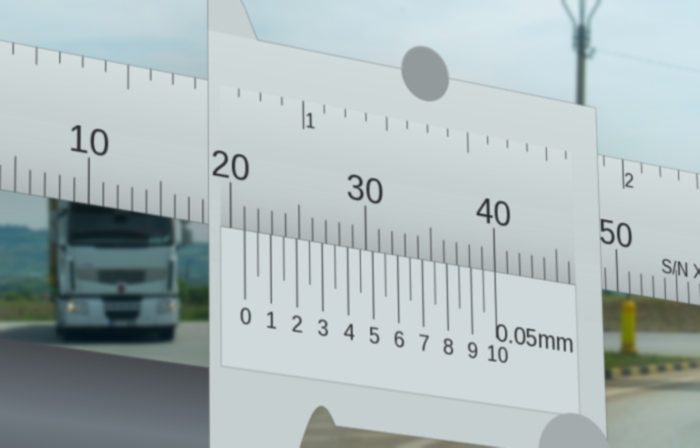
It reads 21.0 mm
